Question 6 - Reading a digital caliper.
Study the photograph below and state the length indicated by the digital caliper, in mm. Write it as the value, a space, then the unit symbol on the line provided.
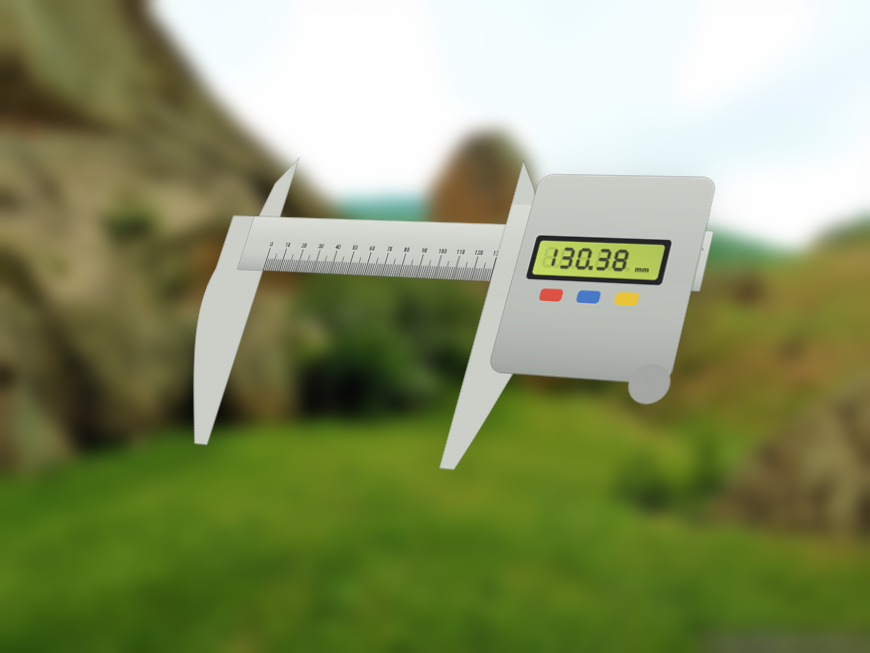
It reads 130.38 mm
